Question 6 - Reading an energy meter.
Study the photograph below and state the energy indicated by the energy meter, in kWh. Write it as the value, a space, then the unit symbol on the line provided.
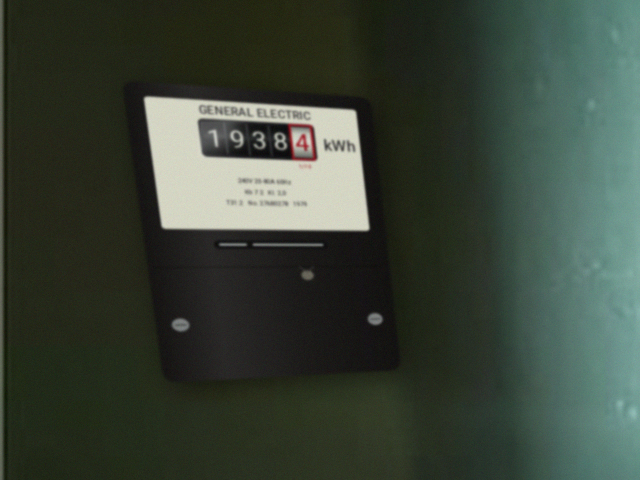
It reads 1938.4 kWh
